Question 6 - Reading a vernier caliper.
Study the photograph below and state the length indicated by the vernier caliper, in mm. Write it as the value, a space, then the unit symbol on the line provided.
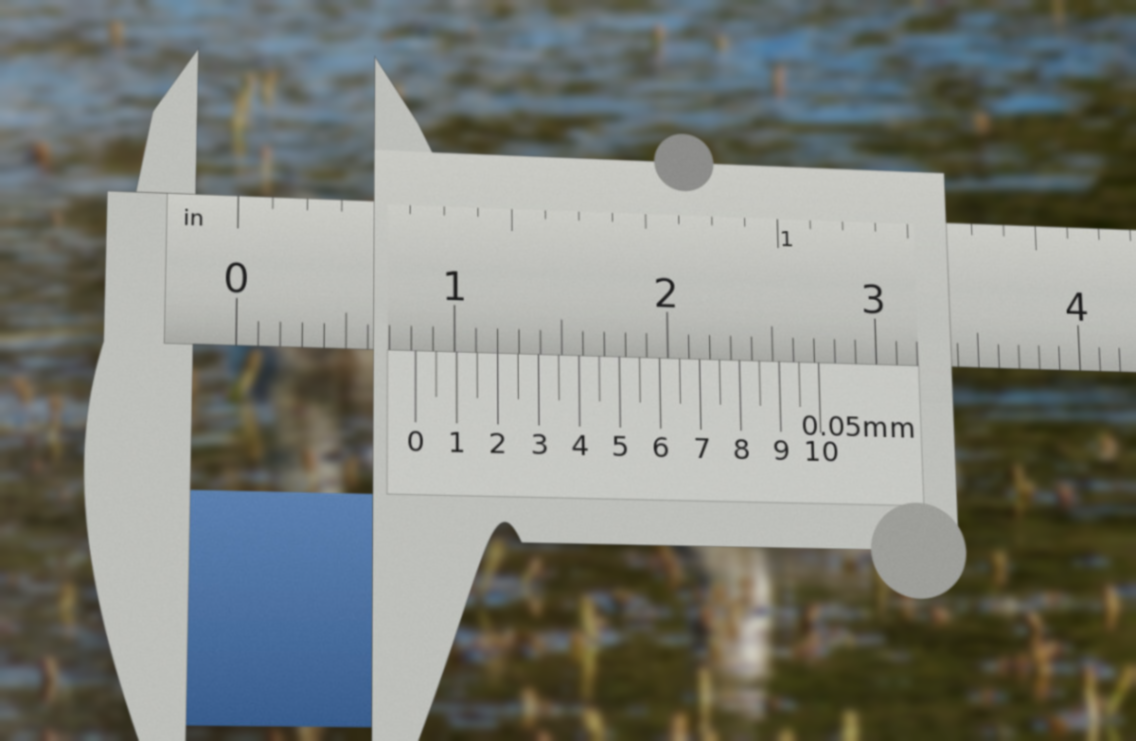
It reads 8.2 mm
